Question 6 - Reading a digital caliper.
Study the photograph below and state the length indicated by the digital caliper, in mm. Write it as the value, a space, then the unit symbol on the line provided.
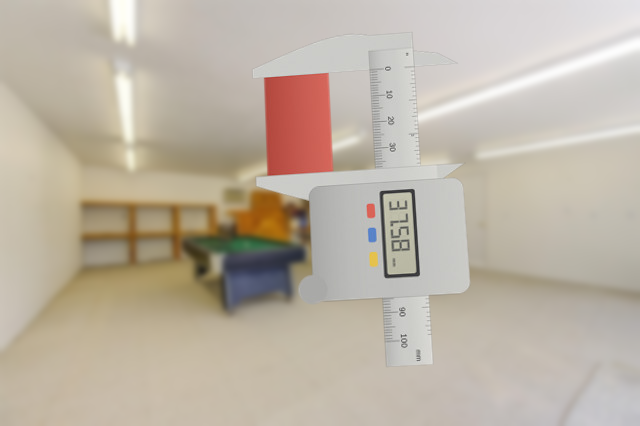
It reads 37.58 mm
